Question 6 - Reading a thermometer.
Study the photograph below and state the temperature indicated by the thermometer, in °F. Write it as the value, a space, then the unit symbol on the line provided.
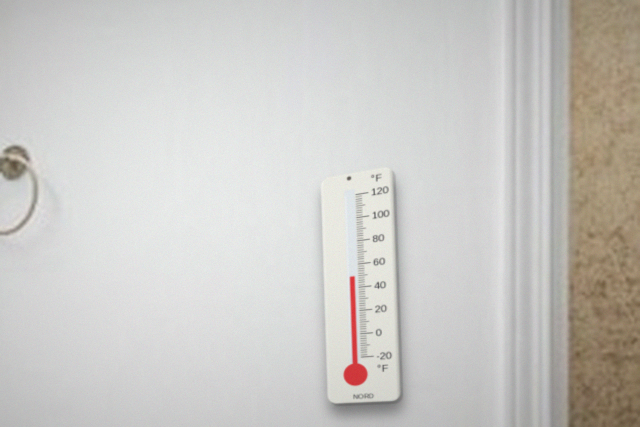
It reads 50 °F
